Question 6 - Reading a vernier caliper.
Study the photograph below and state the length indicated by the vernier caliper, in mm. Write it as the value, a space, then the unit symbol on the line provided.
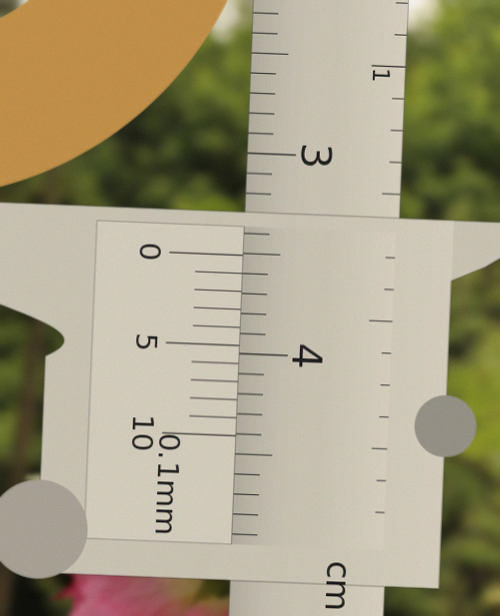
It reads 35.1 mm
